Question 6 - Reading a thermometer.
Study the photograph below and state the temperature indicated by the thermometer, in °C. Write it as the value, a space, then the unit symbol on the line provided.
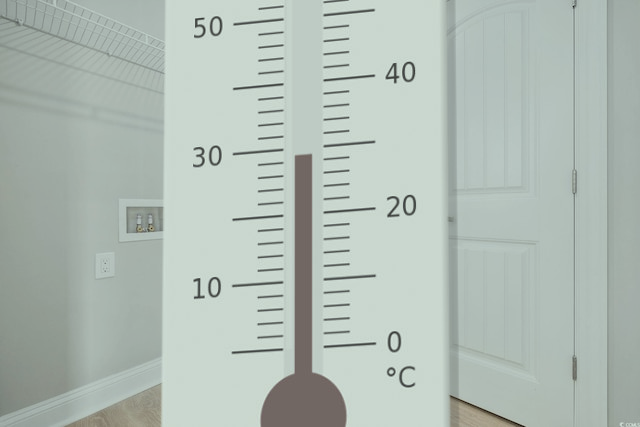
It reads 29 °C
